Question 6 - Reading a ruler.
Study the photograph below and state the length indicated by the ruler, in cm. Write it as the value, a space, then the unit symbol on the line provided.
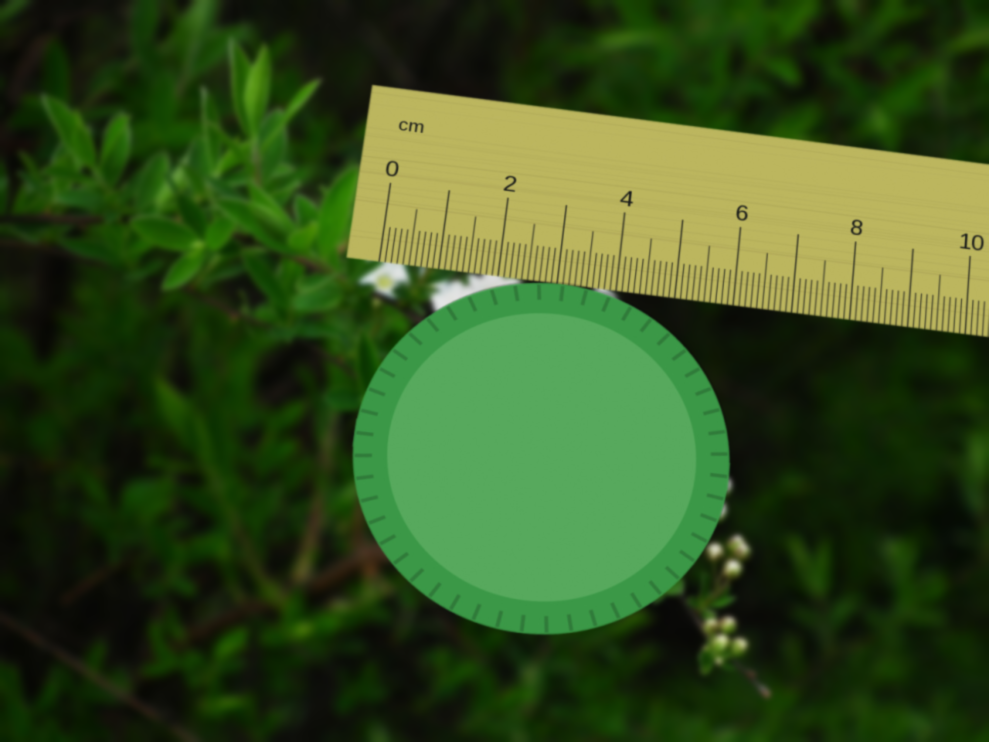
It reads 6.2 cm
